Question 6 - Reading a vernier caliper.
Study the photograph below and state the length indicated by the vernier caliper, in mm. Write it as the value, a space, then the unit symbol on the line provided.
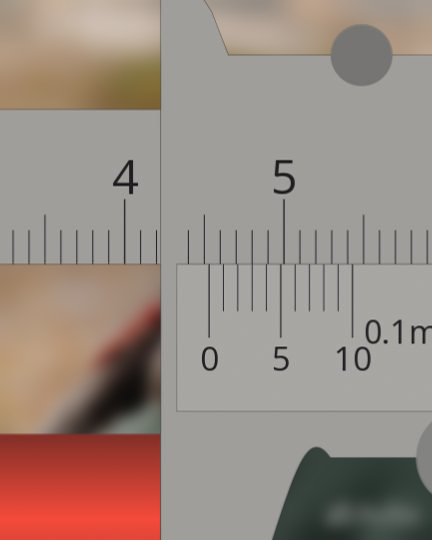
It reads 45.3 mm
